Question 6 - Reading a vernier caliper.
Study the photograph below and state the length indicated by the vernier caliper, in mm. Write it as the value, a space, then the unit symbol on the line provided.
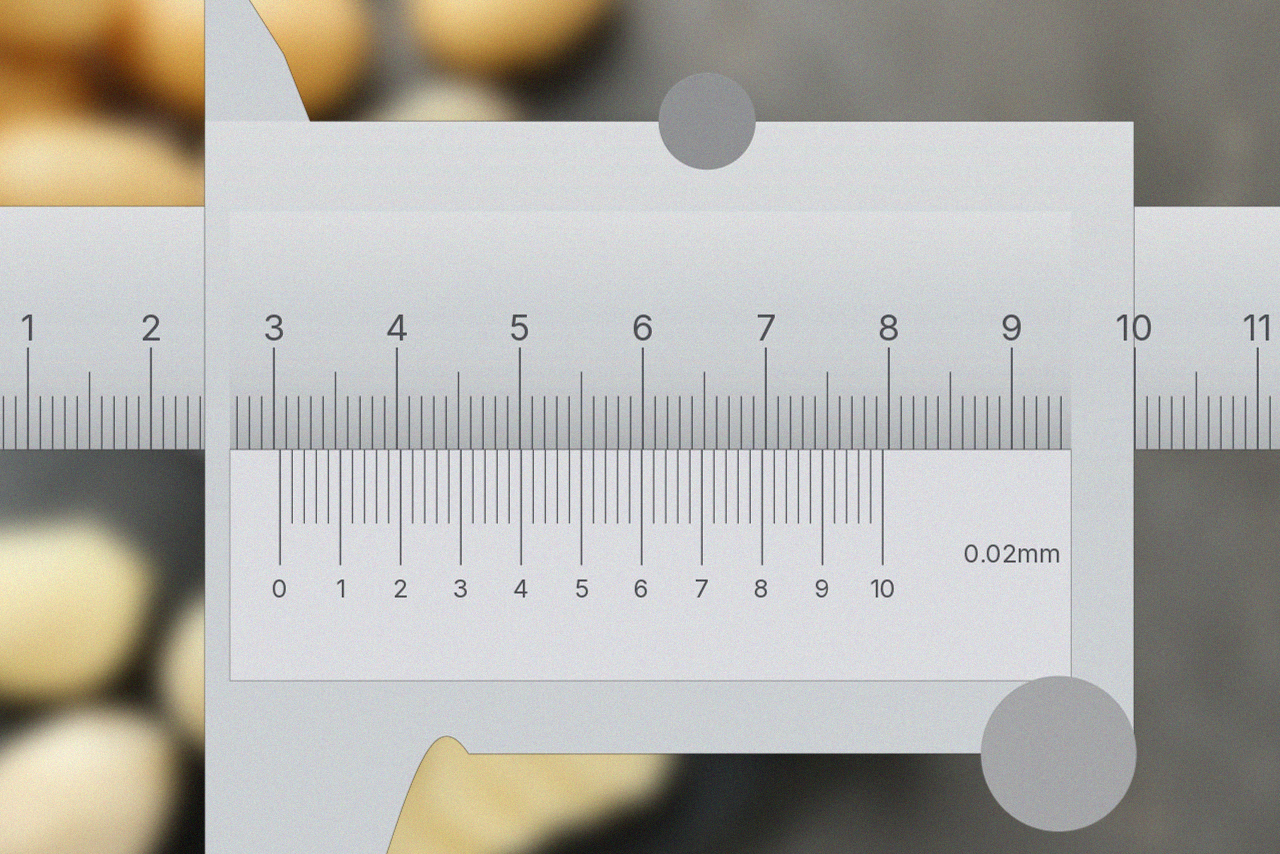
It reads 30.5 mm
